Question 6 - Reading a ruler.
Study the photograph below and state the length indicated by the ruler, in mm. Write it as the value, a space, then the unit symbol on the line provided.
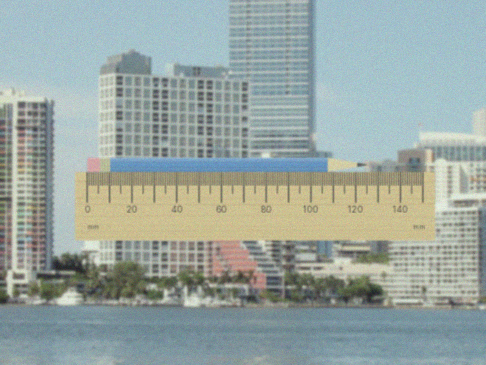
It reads 125 mm
